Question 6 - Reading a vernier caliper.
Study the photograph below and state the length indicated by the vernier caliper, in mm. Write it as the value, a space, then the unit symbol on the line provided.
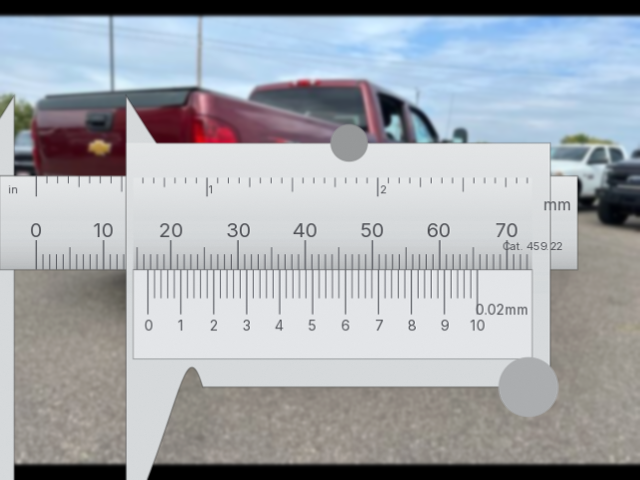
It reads 16.6 mm
